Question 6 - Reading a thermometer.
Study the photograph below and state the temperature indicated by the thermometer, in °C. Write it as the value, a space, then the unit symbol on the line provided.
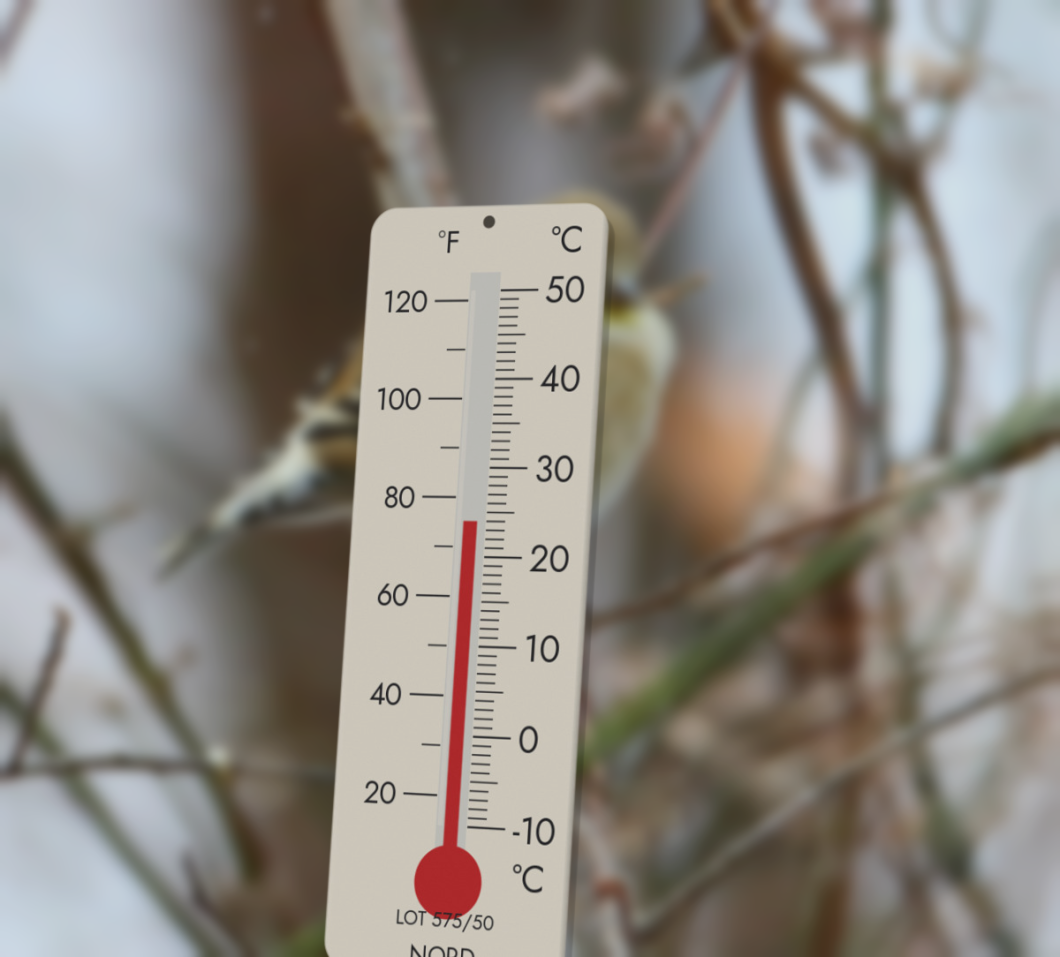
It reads 24 °C
